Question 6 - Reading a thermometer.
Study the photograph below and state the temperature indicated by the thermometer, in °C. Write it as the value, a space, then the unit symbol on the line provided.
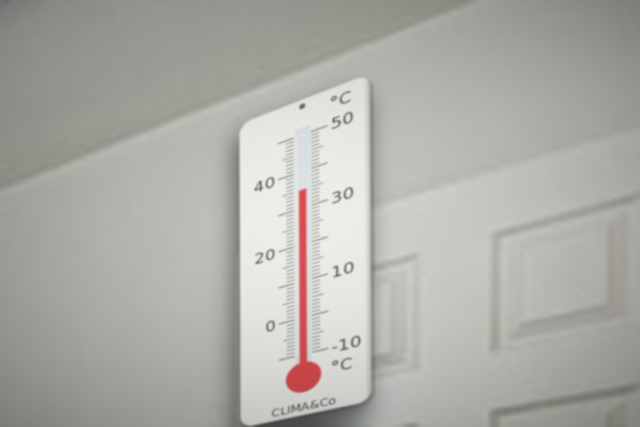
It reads 35 °C
